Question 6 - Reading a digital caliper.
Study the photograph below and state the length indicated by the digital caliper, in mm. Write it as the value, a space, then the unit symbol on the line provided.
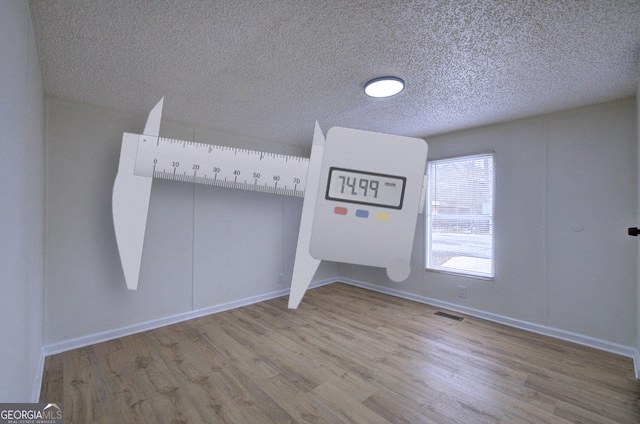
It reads 74.99 mm
